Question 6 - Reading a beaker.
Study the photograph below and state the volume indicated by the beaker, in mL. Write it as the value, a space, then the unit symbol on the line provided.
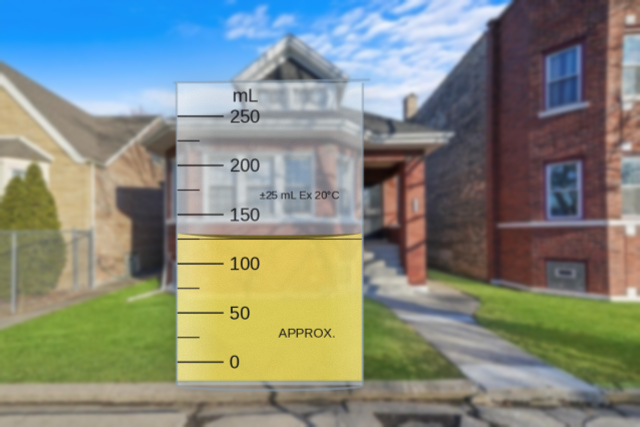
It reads 125 mL
